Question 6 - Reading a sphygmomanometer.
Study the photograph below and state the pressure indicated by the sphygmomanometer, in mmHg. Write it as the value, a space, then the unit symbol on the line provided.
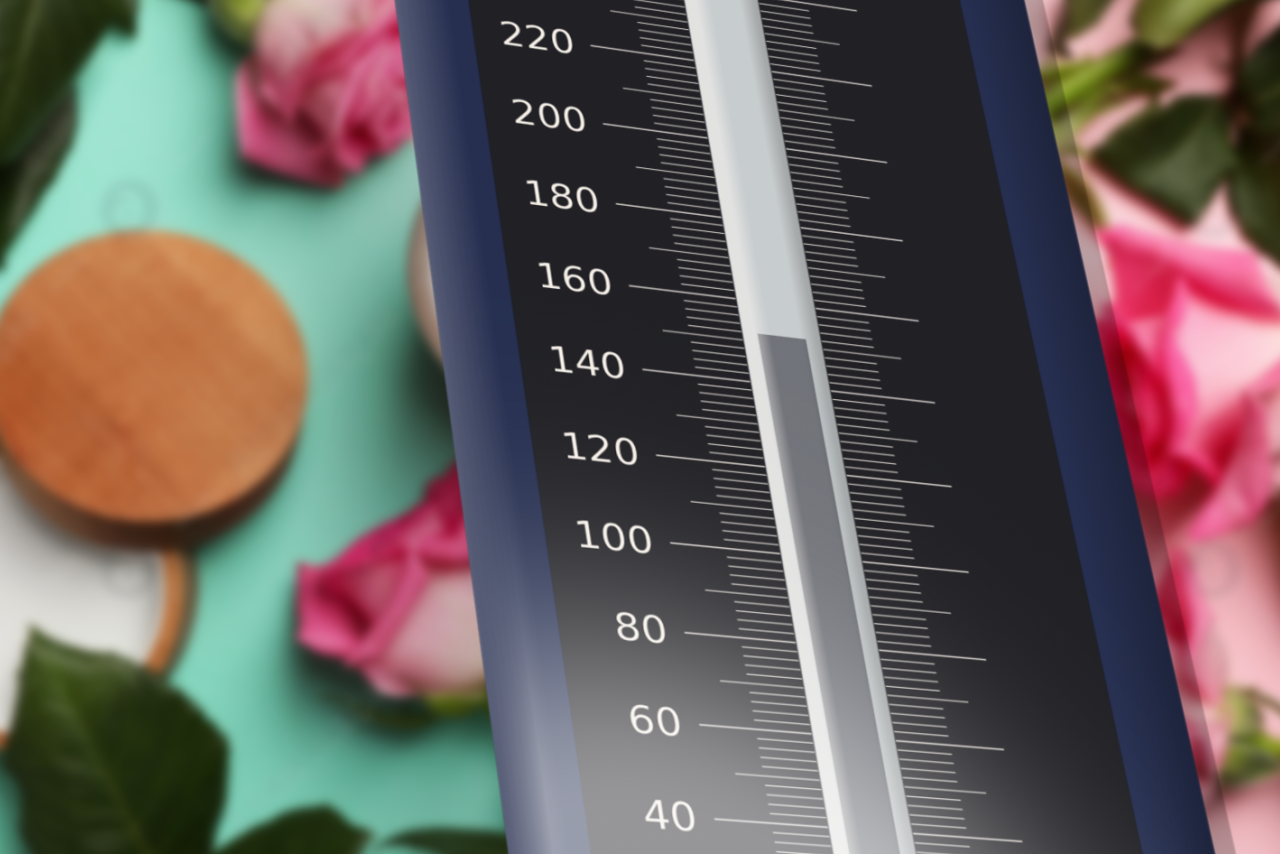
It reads 152 mmHg
